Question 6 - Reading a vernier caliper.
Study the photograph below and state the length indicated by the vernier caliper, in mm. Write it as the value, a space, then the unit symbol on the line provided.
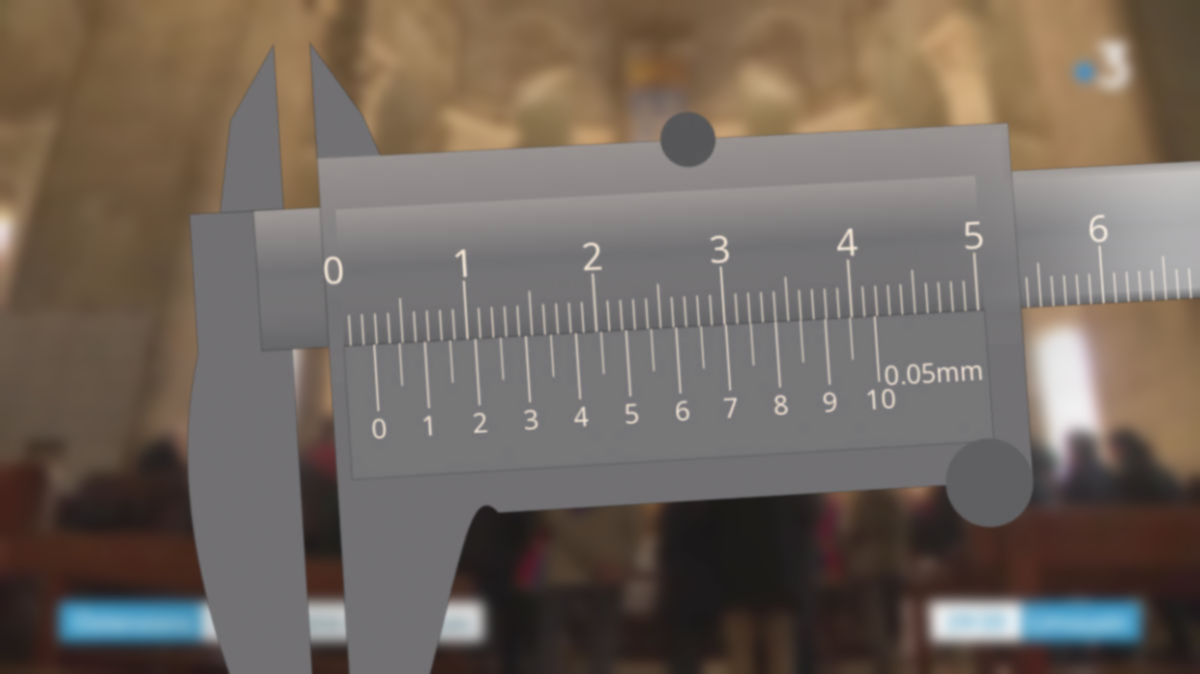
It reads 2.8 mm
